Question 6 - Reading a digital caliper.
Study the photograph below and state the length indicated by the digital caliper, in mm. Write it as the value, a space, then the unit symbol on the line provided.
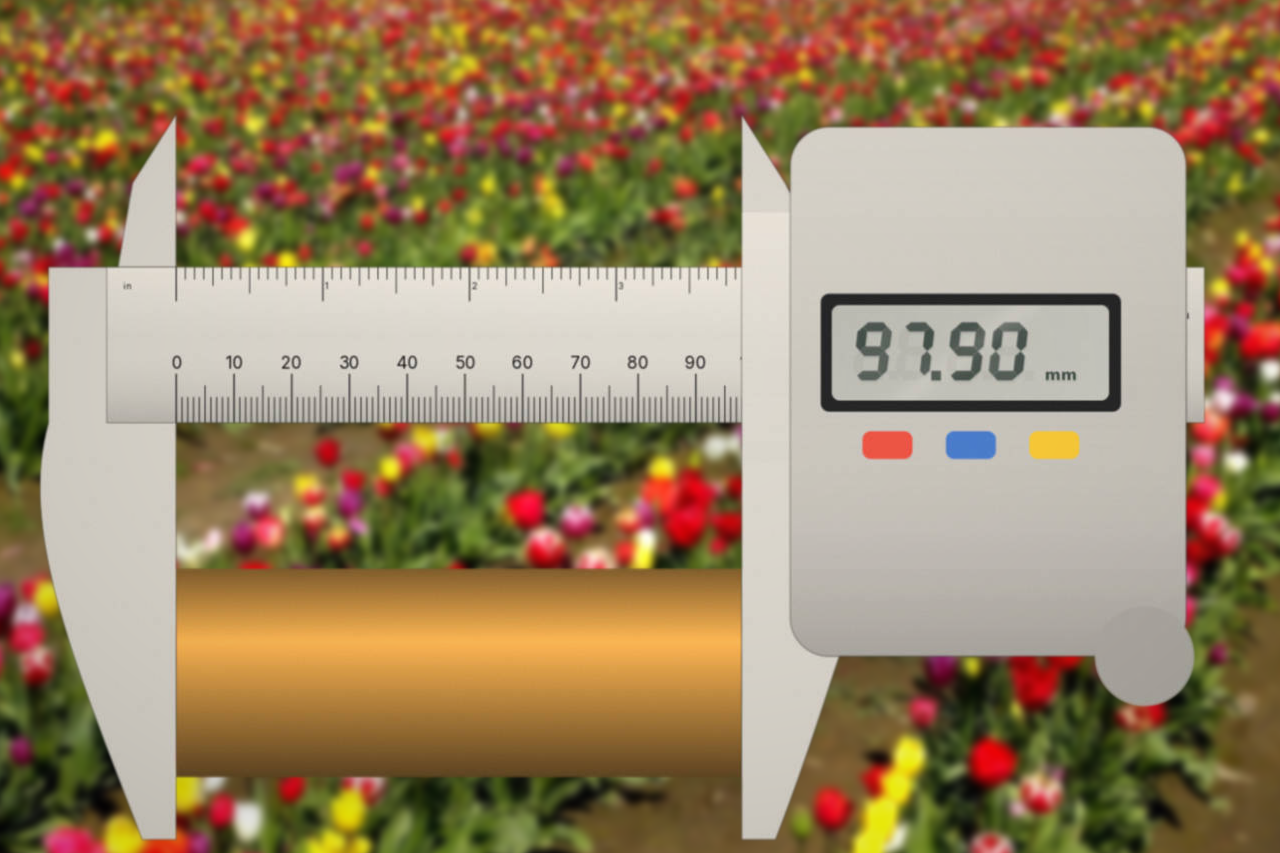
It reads 97.90 mm
